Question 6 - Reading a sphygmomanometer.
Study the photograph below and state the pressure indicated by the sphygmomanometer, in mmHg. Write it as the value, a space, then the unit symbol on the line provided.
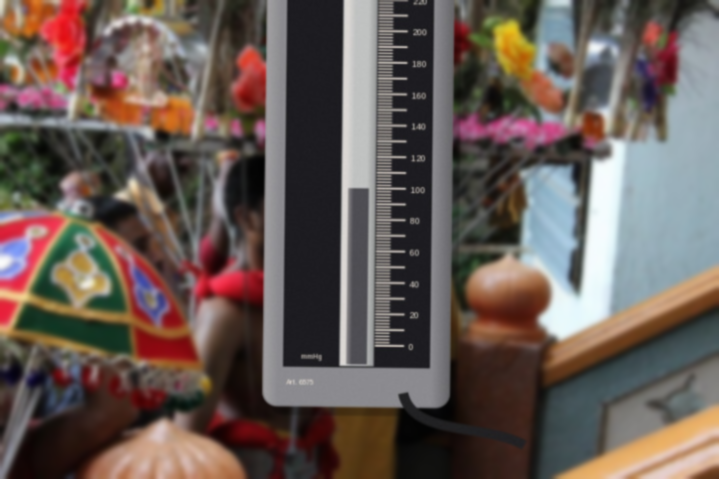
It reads 100 mmHg
